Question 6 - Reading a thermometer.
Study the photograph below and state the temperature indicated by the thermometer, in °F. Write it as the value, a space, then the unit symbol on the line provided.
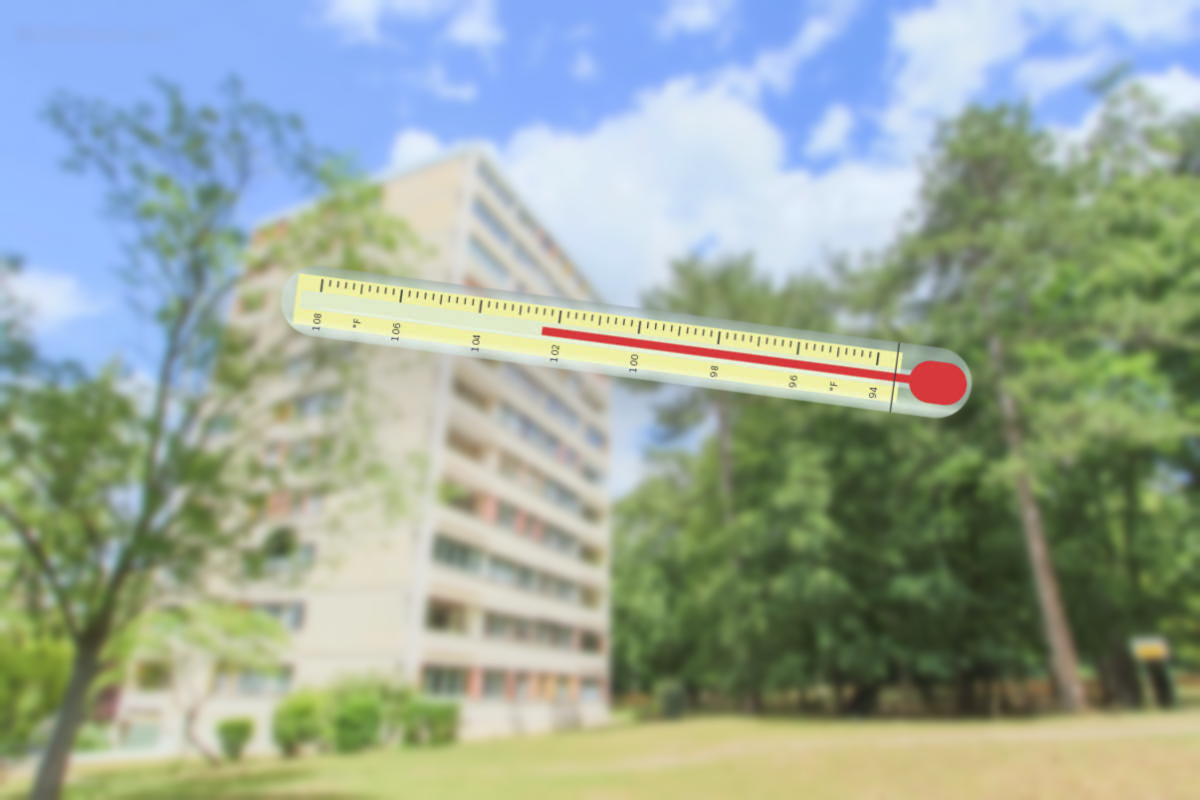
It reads 102.4 °F
